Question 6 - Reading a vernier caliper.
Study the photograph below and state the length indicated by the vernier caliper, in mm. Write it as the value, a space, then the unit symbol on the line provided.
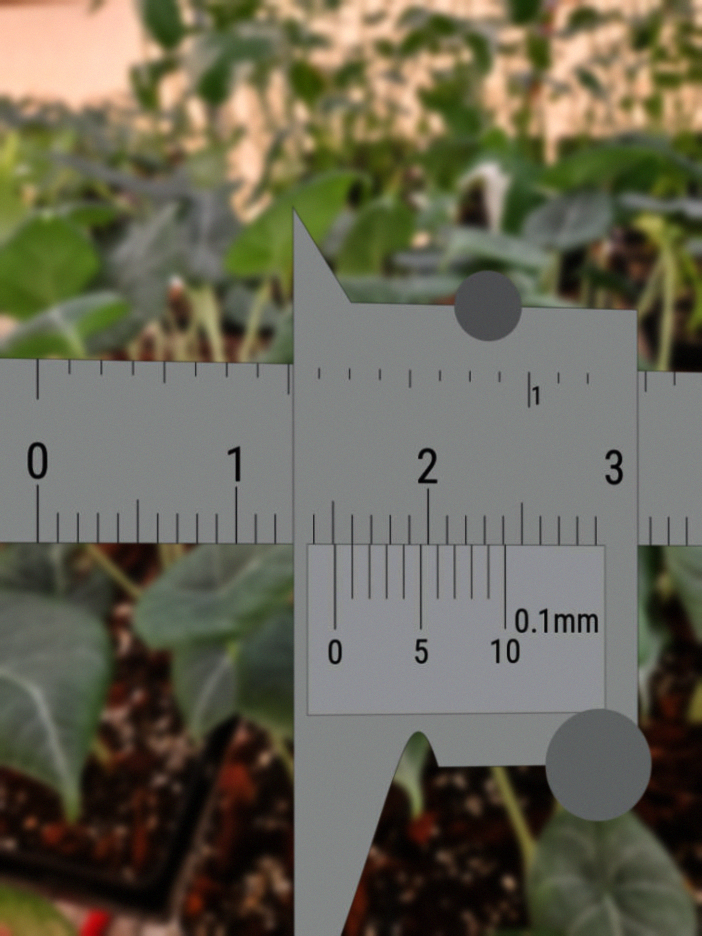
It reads 15.1 mm
